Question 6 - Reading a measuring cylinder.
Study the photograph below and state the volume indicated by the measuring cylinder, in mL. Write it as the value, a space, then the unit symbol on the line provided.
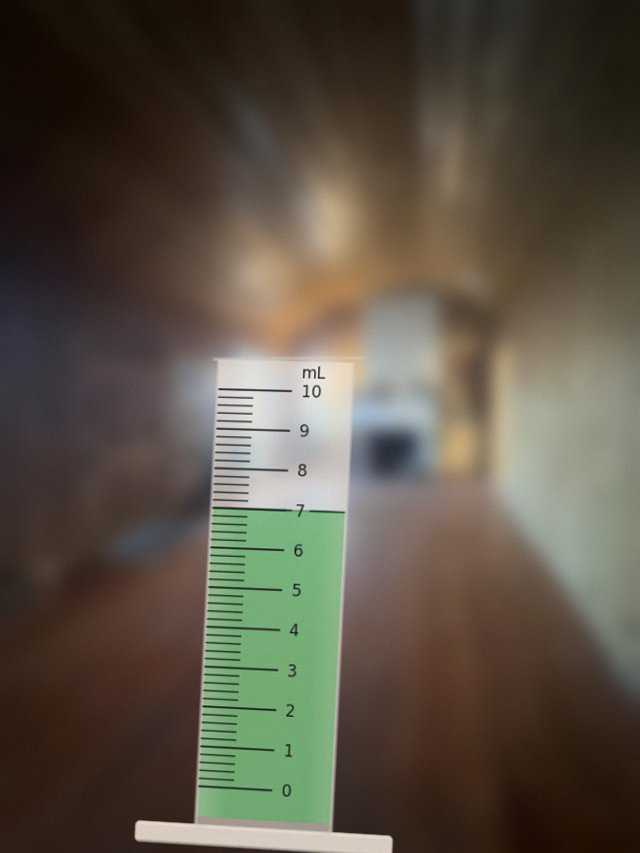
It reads 7 mL
